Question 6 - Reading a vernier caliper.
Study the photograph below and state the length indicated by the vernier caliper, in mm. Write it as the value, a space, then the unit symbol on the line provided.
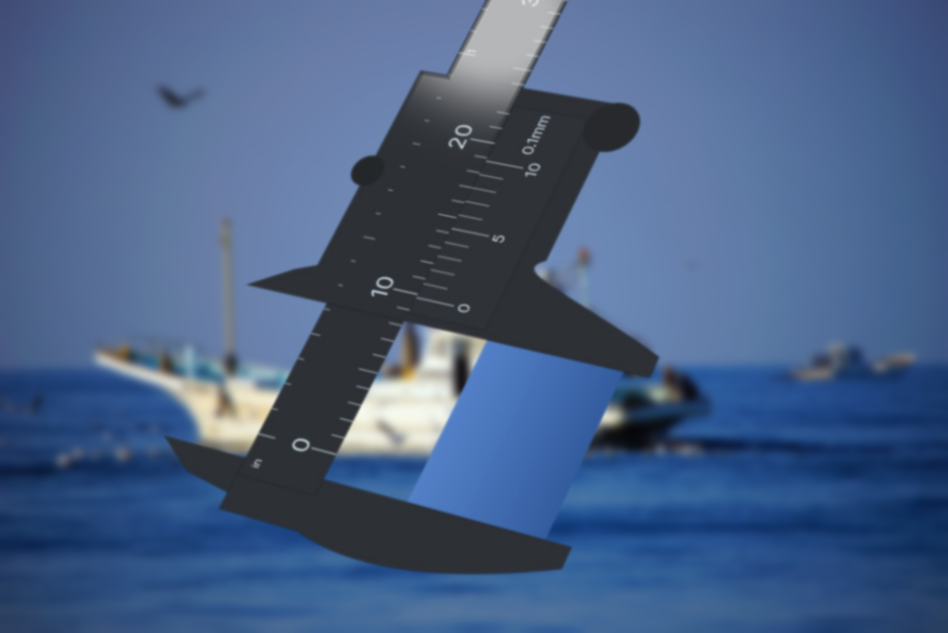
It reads 9.8 mm
